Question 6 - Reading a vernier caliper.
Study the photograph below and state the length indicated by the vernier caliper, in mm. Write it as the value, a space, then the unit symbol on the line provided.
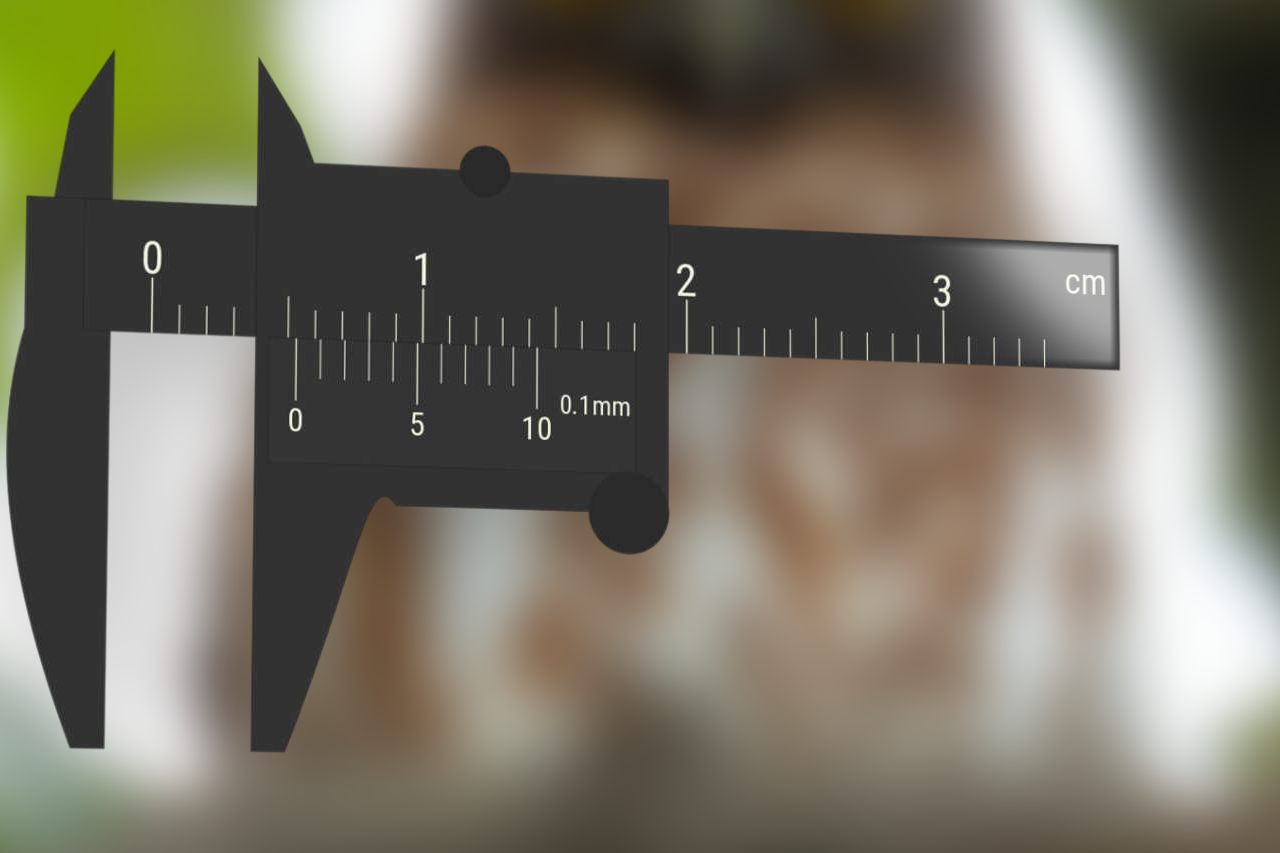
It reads 5.3 mm
